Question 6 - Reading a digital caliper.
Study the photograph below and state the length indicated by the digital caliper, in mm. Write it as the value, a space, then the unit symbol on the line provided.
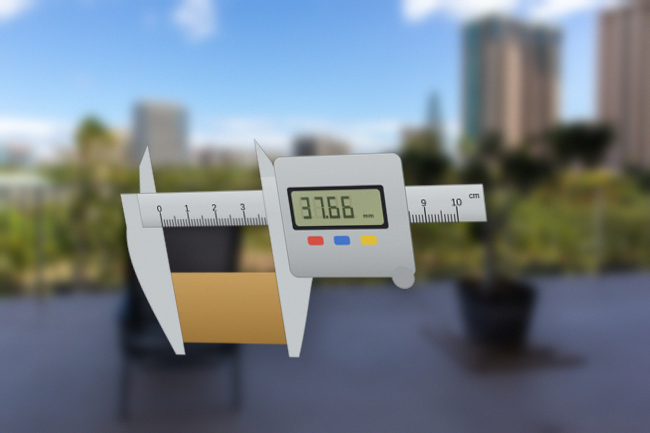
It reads 37.66 mm
